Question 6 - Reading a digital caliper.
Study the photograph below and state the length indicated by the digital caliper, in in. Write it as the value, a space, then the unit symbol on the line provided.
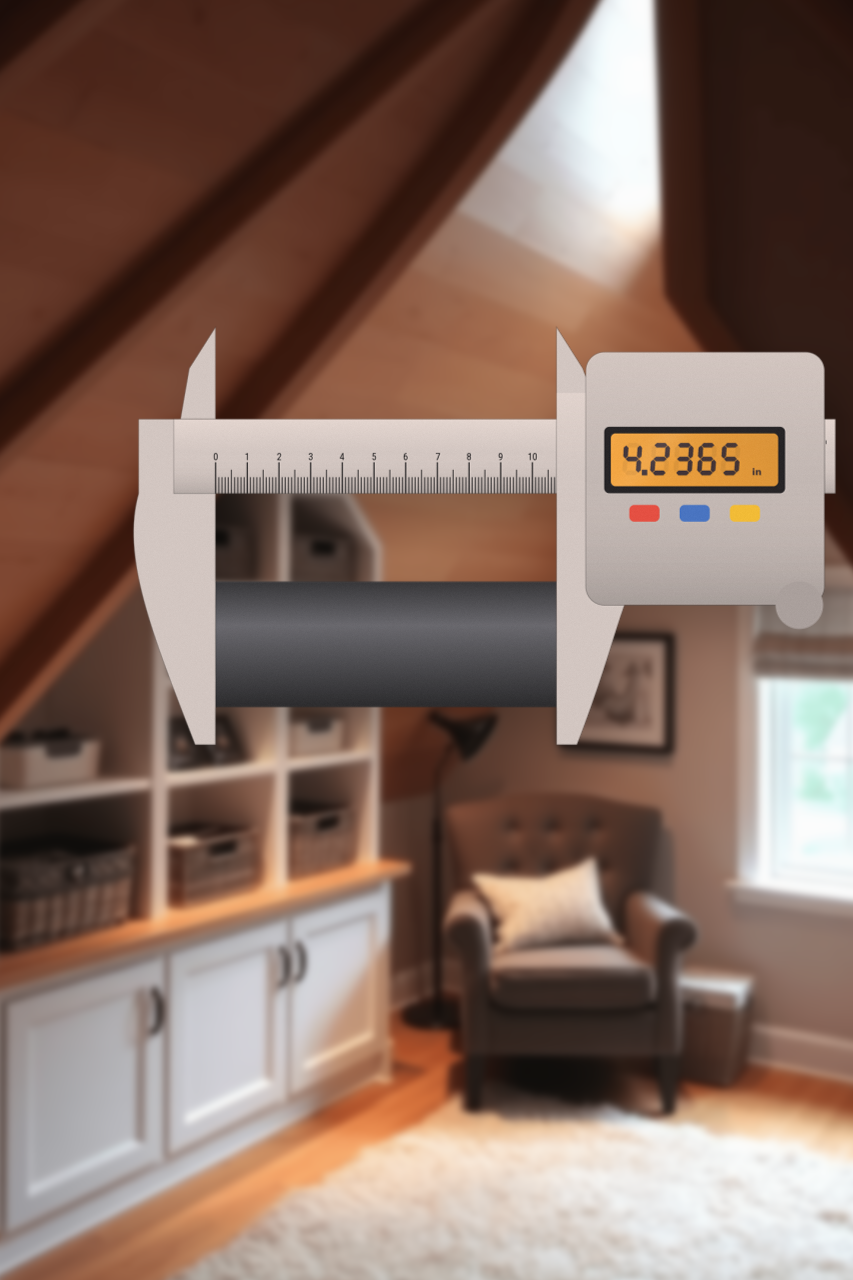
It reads 4.2365 in
